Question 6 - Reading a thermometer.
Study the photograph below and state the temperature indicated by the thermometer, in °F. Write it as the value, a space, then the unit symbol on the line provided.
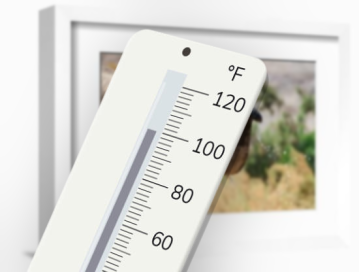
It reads 100 °F
